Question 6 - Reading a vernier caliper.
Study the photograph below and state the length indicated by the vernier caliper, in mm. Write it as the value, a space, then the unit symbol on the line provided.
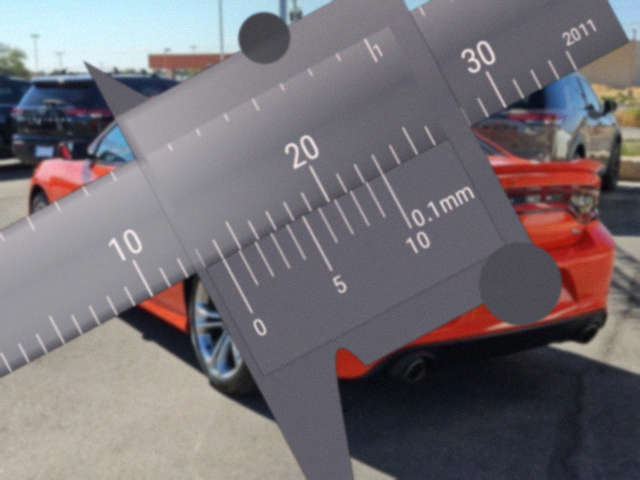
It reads 14.0 mm
